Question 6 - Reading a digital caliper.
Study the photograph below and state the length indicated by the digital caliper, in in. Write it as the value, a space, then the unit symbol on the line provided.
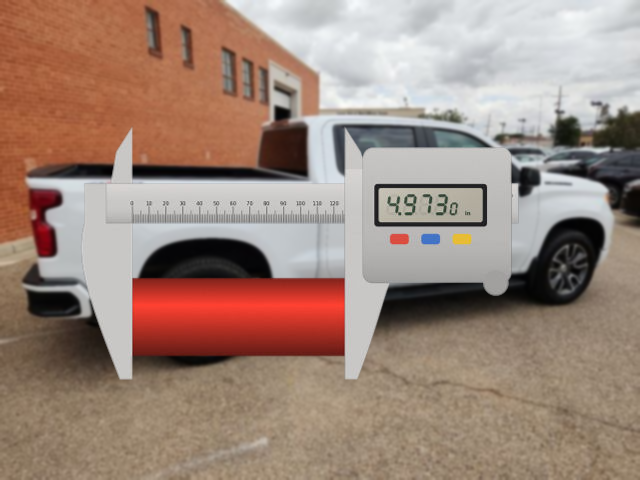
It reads 4.9730 in
